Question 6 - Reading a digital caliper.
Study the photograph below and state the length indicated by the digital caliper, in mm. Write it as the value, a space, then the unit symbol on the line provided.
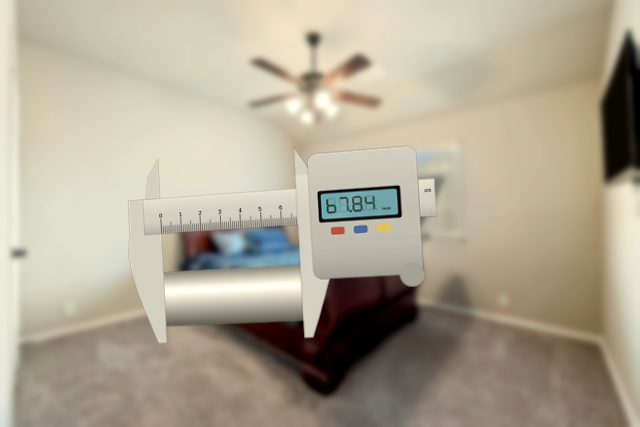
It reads 67.84 mm
